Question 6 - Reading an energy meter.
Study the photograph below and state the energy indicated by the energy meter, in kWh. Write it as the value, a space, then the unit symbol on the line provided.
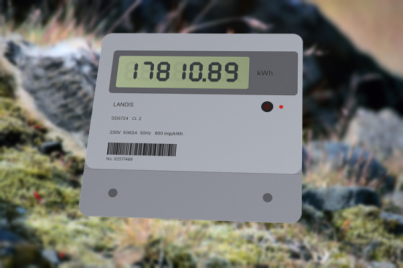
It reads 17810.89 kWh
